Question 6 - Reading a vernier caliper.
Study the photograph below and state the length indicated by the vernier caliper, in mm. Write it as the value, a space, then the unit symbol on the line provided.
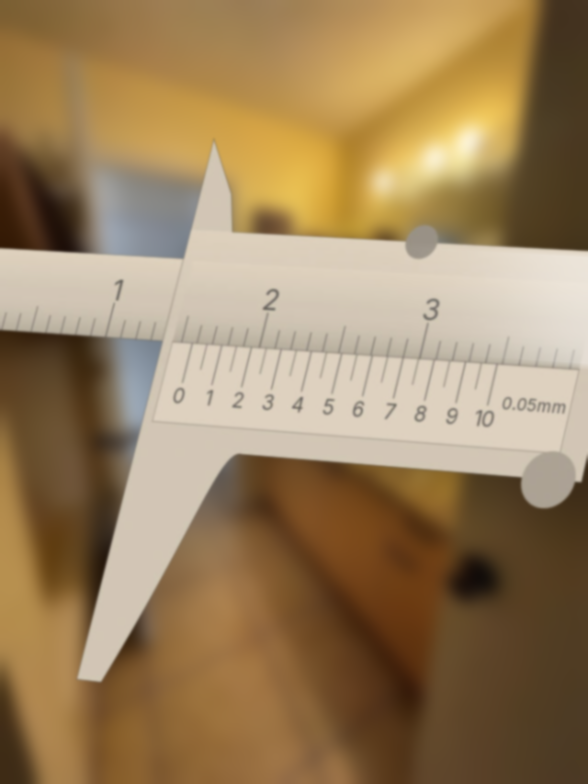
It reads 15.7 mm
